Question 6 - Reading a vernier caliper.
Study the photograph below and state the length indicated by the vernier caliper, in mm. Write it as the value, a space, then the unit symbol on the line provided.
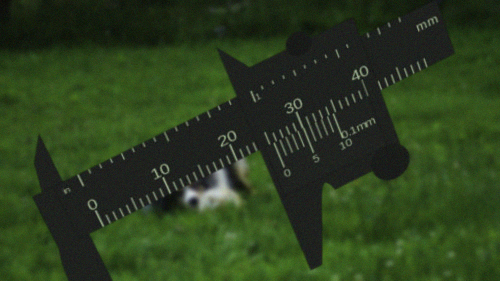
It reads 25.6 mm
